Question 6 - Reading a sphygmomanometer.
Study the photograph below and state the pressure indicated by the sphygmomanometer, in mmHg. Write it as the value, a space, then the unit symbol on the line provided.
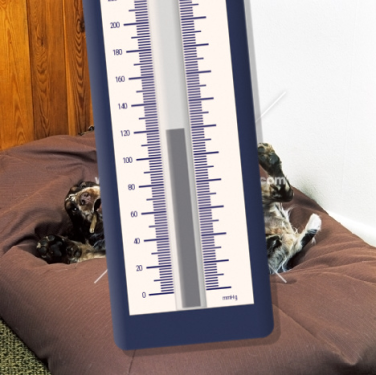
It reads 120 mmHg
